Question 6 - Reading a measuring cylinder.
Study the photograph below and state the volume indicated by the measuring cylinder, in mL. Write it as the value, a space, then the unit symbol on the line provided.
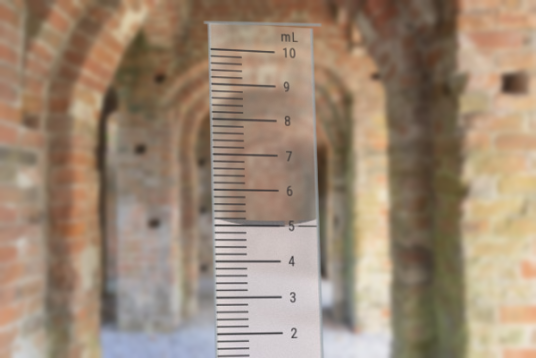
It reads 5 mL
